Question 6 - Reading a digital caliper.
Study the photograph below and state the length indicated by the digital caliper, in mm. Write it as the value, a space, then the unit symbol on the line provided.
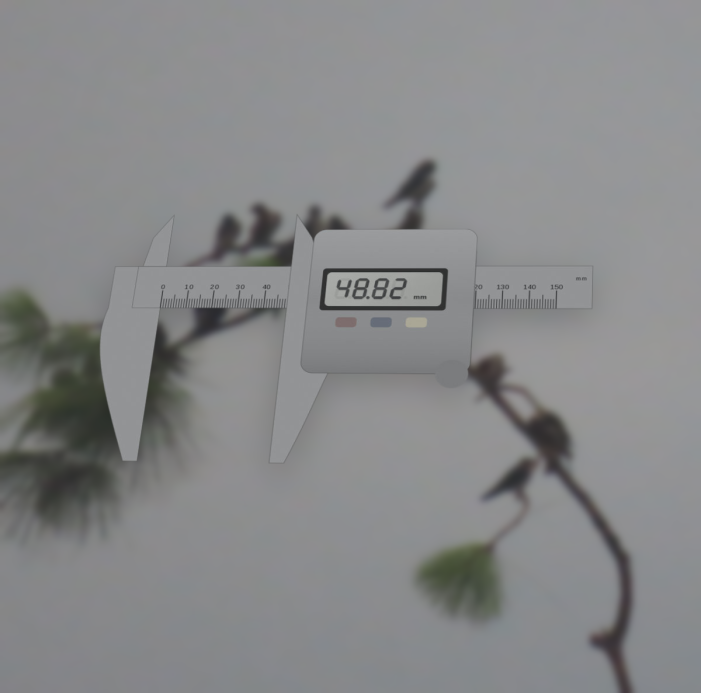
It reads 48.82 mm
